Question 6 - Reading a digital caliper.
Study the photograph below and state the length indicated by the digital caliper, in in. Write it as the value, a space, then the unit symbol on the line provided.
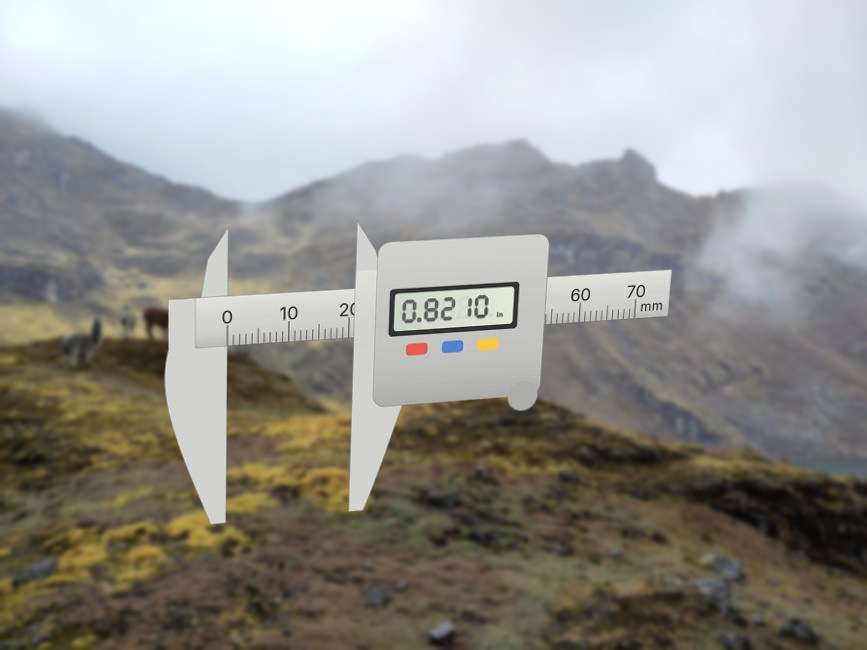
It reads 0.8210 in
